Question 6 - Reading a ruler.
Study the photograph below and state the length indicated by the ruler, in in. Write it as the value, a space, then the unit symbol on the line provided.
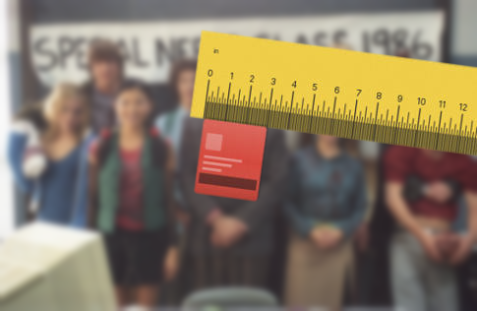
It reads 3 in
